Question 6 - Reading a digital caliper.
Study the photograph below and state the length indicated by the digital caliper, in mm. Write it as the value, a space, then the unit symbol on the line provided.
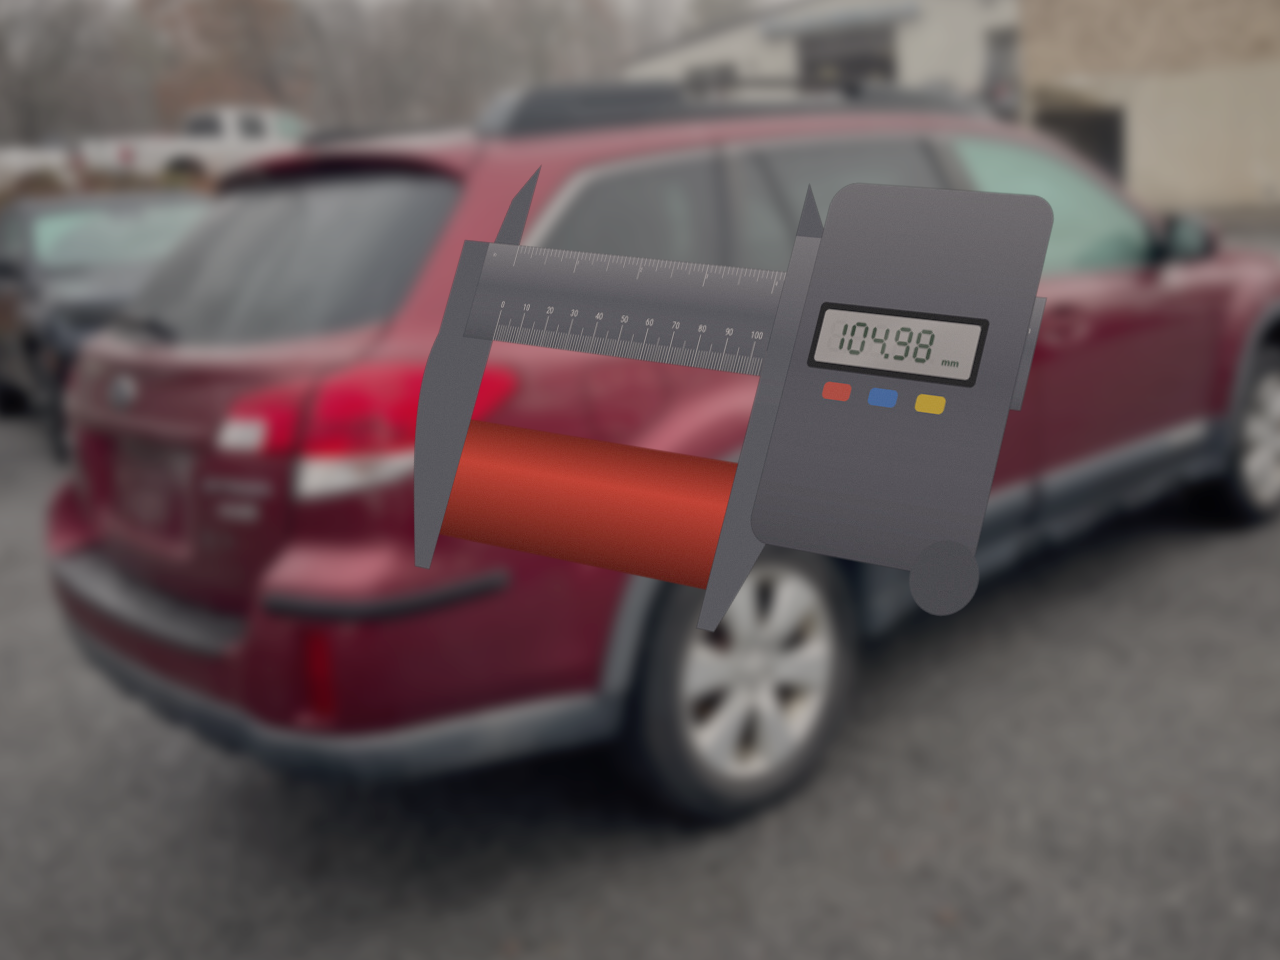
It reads 104.98 mm
